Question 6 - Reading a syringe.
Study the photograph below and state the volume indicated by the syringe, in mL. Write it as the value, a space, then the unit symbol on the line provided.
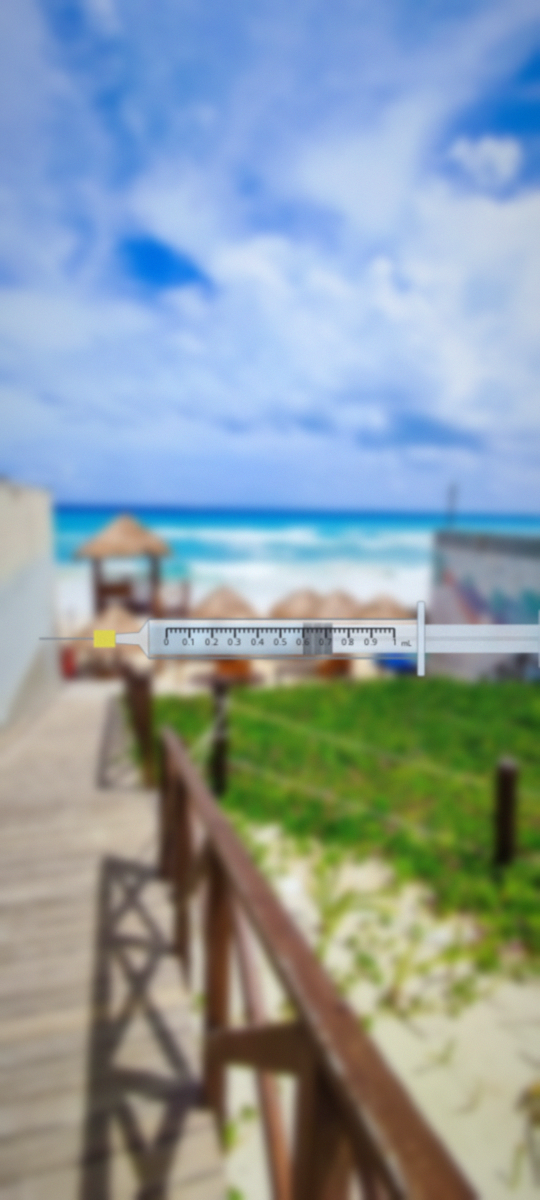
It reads 0.6 mL
